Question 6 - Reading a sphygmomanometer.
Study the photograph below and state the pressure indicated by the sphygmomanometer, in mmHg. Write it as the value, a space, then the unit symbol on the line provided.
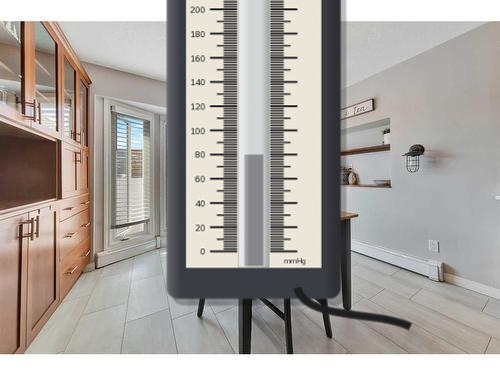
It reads 80 mmHg
